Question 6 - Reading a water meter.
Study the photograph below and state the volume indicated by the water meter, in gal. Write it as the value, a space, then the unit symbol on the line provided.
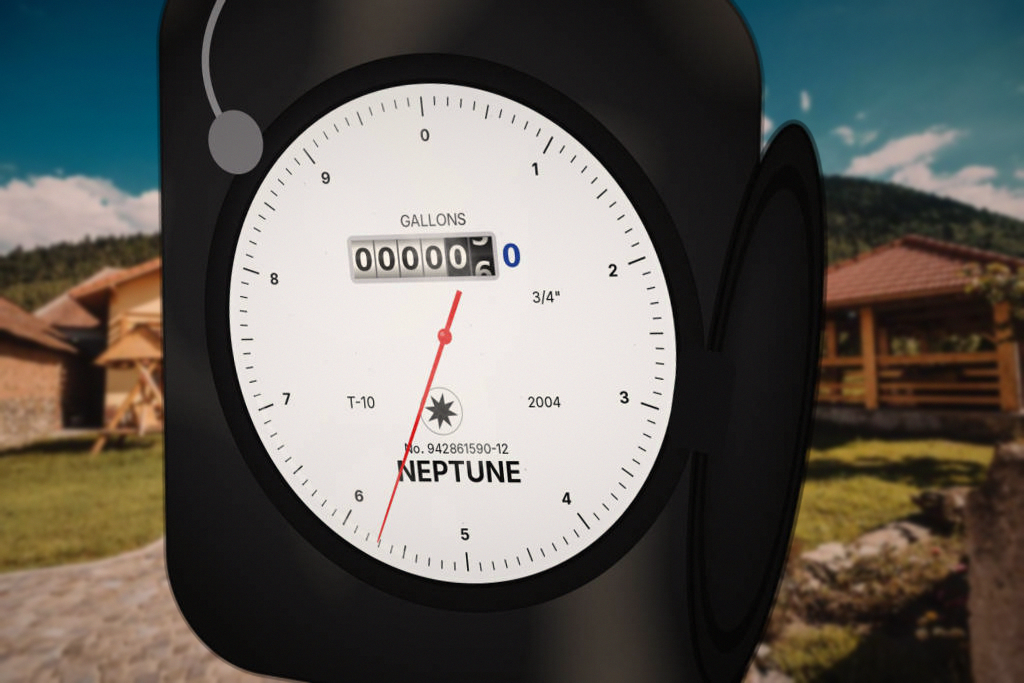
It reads 55.7 gal
